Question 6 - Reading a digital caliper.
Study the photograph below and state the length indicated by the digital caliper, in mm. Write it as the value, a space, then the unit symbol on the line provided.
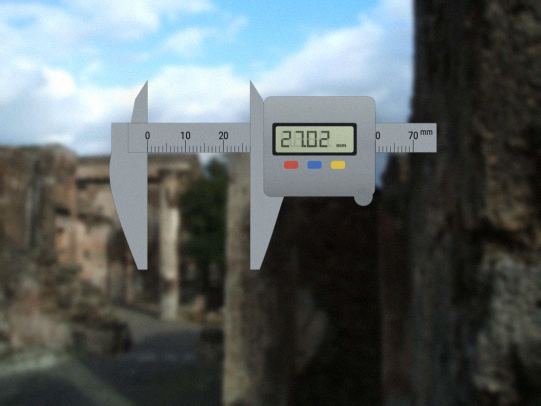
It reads 27.02 mm
